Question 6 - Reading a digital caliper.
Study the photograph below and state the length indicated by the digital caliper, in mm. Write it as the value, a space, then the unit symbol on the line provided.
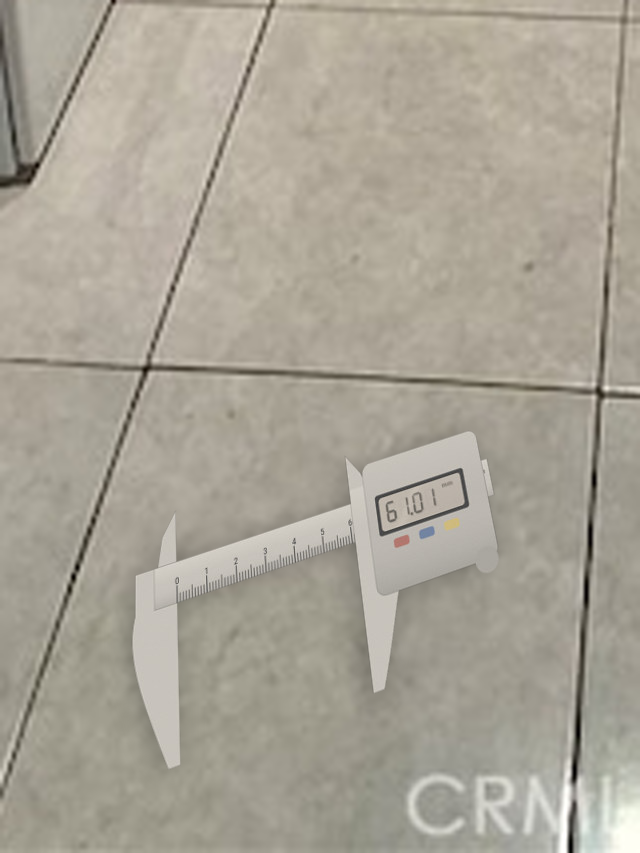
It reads 61.01 mm
